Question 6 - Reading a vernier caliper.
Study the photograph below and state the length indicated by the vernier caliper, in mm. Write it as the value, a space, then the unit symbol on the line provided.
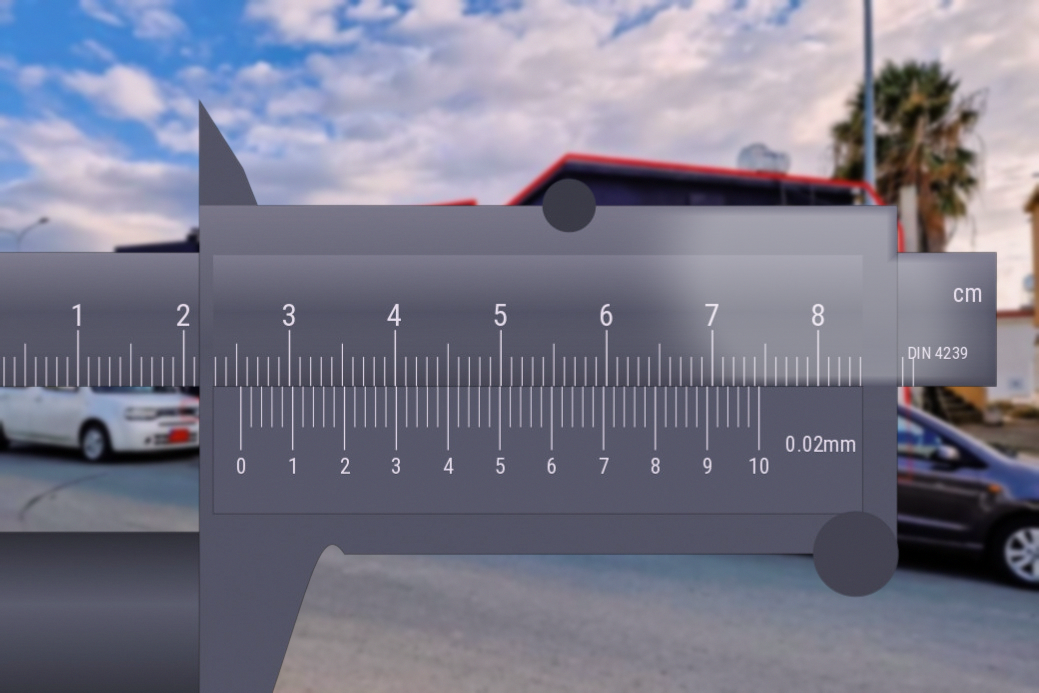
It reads 25.4 mm
